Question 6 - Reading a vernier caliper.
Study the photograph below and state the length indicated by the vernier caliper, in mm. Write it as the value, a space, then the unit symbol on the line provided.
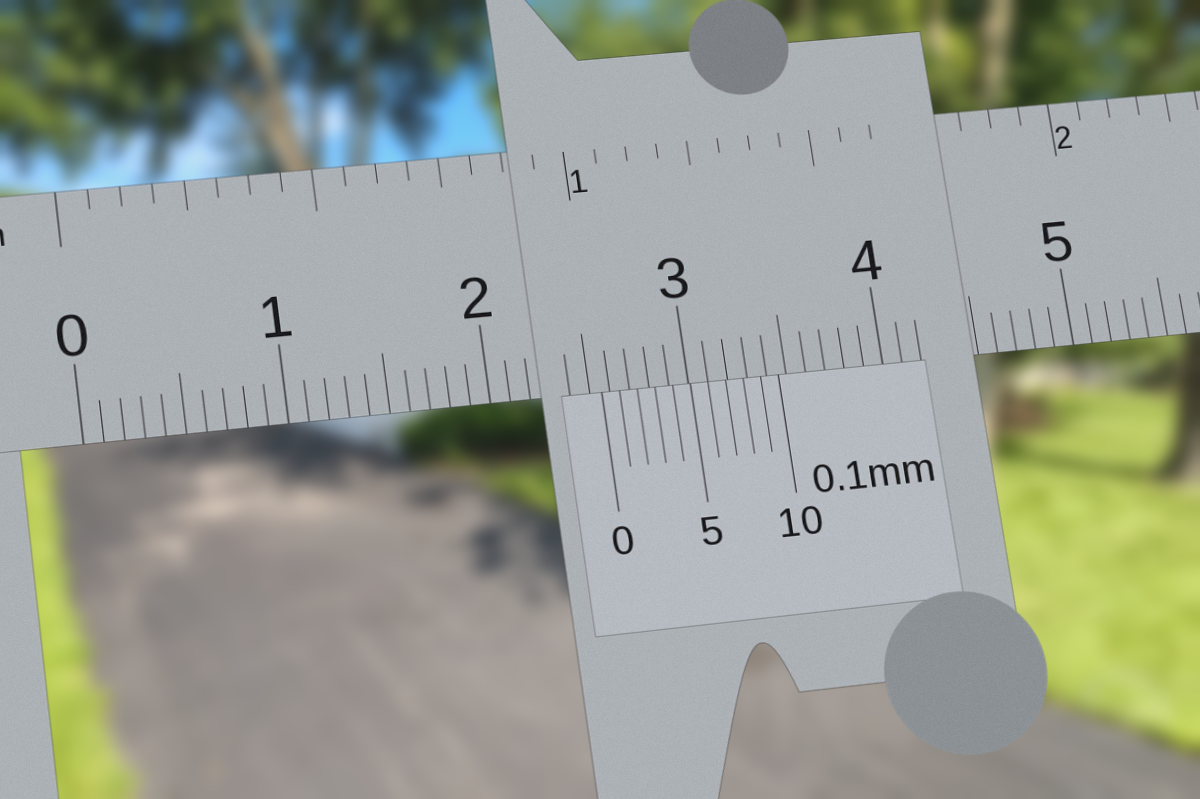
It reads 25.6 mm
